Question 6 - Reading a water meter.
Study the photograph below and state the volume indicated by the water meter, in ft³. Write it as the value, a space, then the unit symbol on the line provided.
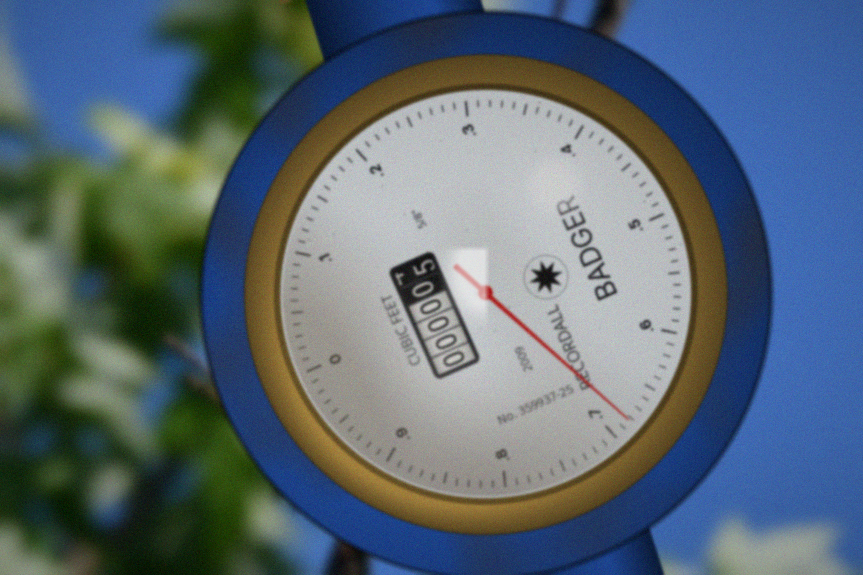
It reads 4.68 ft³
